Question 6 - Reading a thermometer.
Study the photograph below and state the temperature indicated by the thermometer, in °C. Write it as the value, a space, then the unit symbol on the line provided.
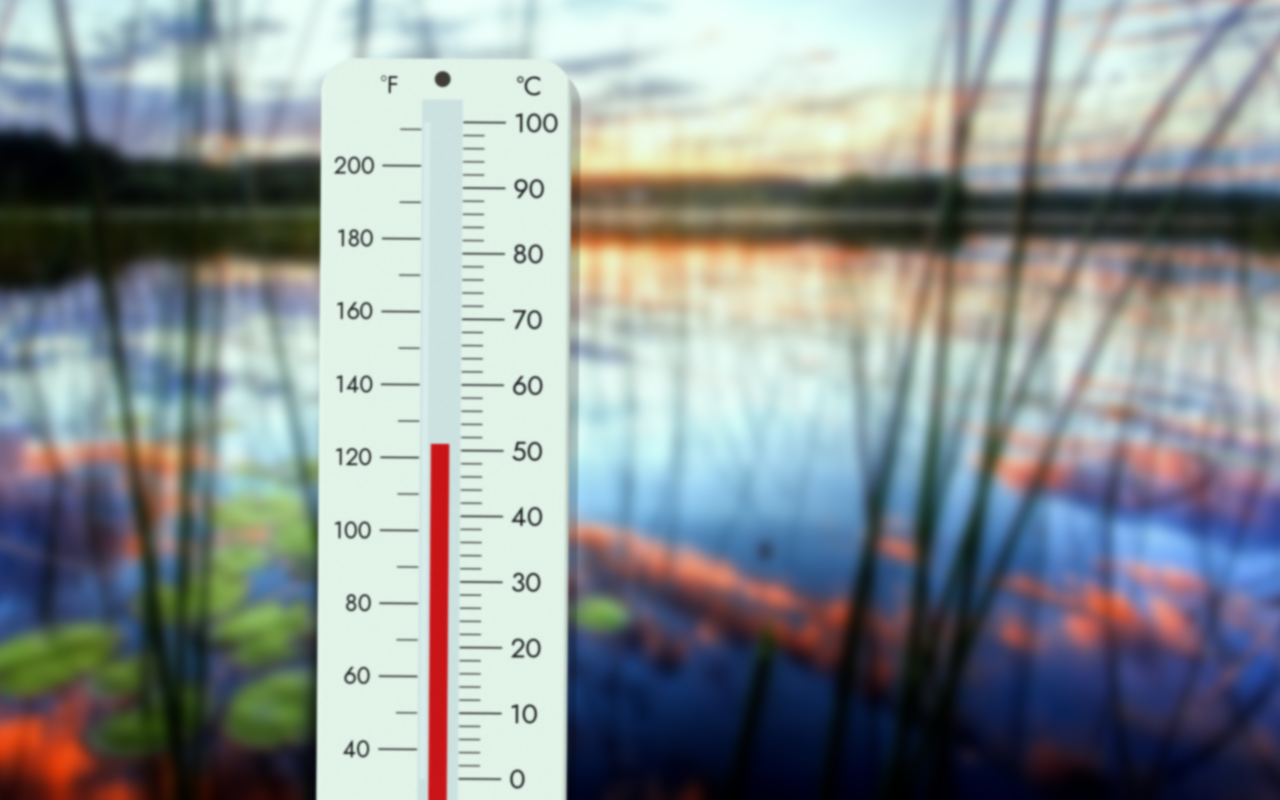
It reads 51 °C
